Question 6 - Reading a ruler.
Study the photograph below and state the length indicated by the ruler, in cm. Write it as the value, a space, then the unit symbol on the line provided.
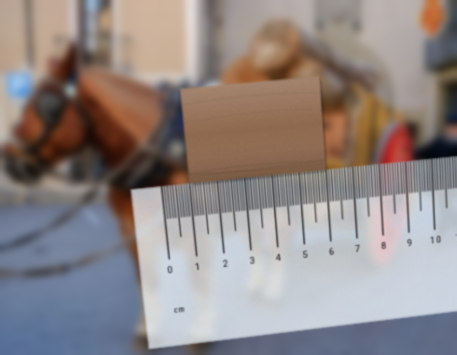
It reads 5 cm
